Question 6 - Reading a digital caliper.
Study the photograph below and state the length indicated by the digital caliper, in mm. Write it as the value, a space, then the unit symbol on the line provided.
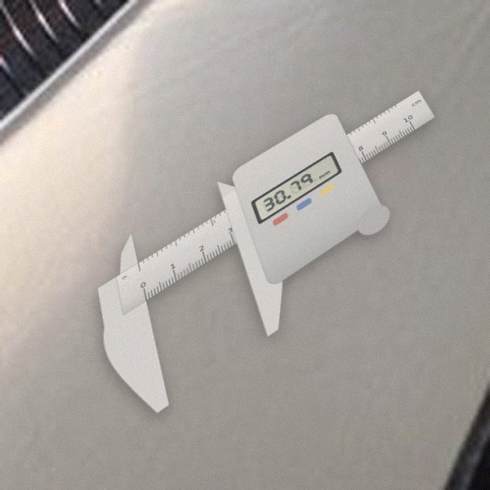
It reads 30.79 mm
